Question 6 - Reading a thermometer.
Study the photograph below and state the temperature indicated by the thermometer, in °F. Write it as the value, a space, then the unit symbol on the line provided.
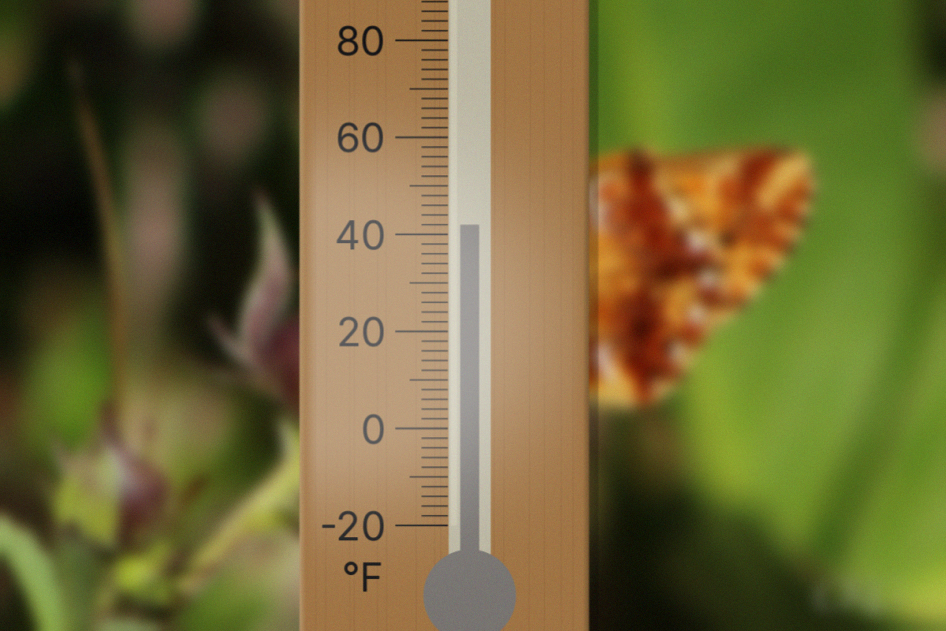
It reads 42 °F
